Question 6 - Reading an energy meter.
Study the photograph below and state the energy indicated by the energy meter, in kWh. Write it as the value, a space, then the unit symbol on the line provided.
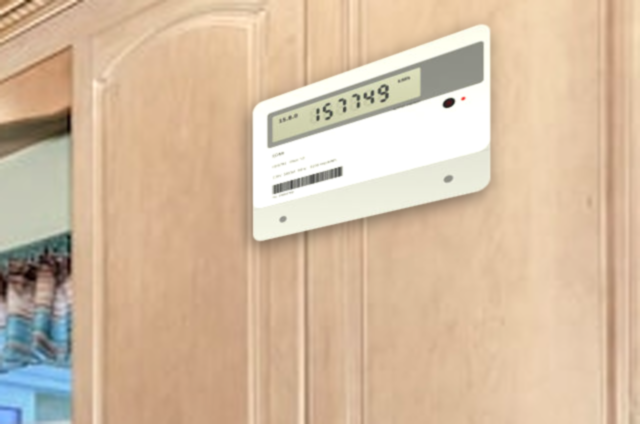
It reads 157749 kWh
